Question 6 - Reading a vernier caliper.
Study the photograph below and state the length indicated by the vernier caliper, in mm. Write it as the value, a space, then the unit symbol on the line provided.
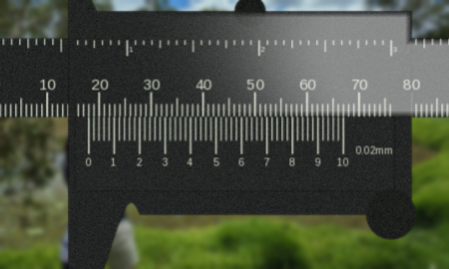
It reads 18.0 mm
